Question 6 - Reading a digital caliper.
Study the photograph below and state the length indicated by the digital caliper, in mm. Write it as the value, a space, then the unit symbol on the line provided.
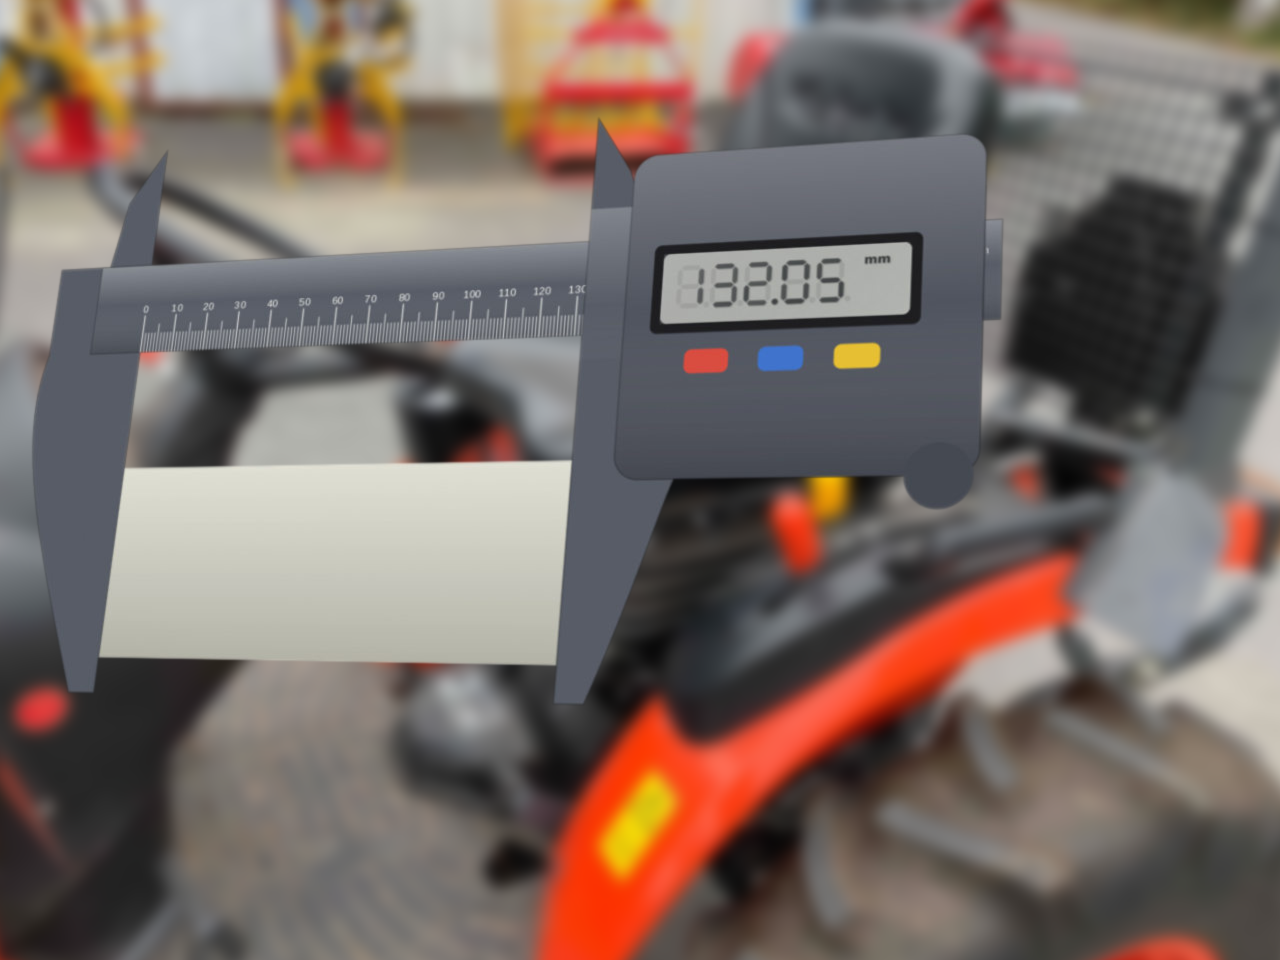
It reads 132.05 mm
